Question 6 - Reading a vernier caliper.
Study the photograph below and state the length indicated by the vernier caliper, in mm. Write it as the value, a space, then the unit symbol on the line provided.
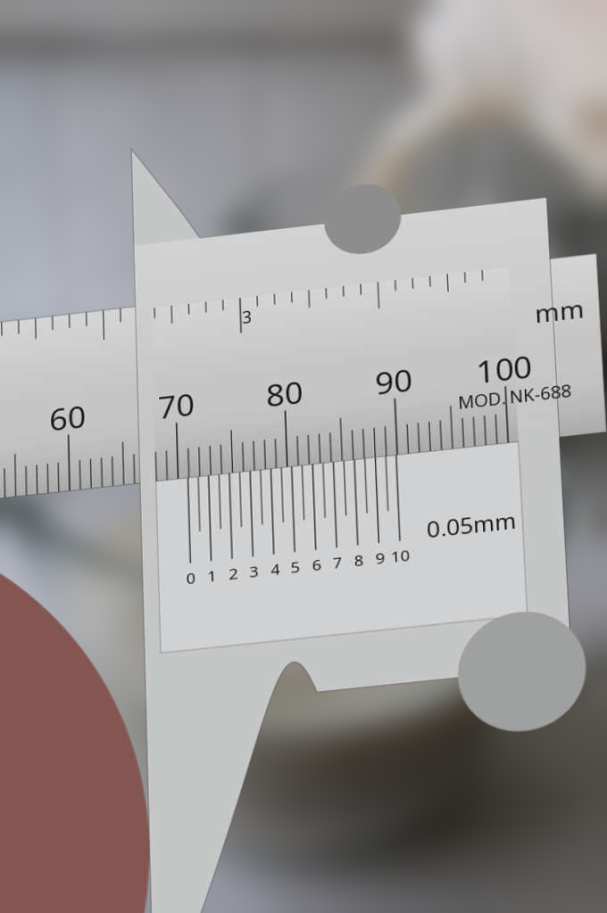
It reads 70.9 mm
